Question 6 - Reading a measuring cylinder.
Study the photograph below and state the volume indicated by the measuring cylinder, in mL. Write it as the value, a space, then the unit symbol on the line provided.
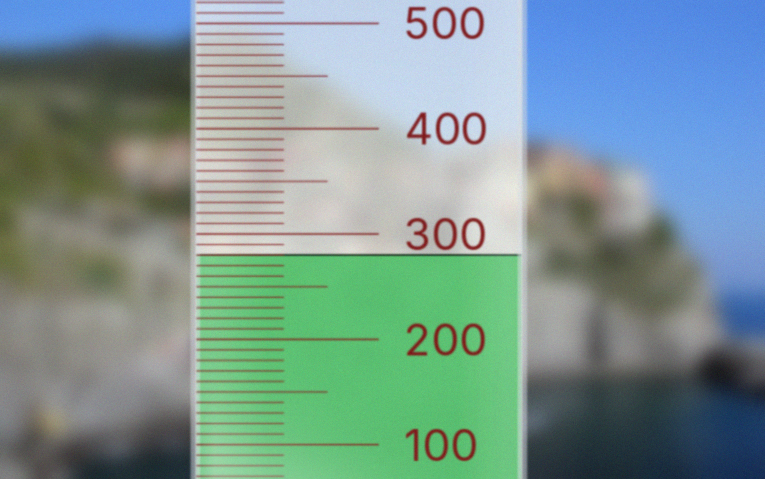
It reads 280 mL
